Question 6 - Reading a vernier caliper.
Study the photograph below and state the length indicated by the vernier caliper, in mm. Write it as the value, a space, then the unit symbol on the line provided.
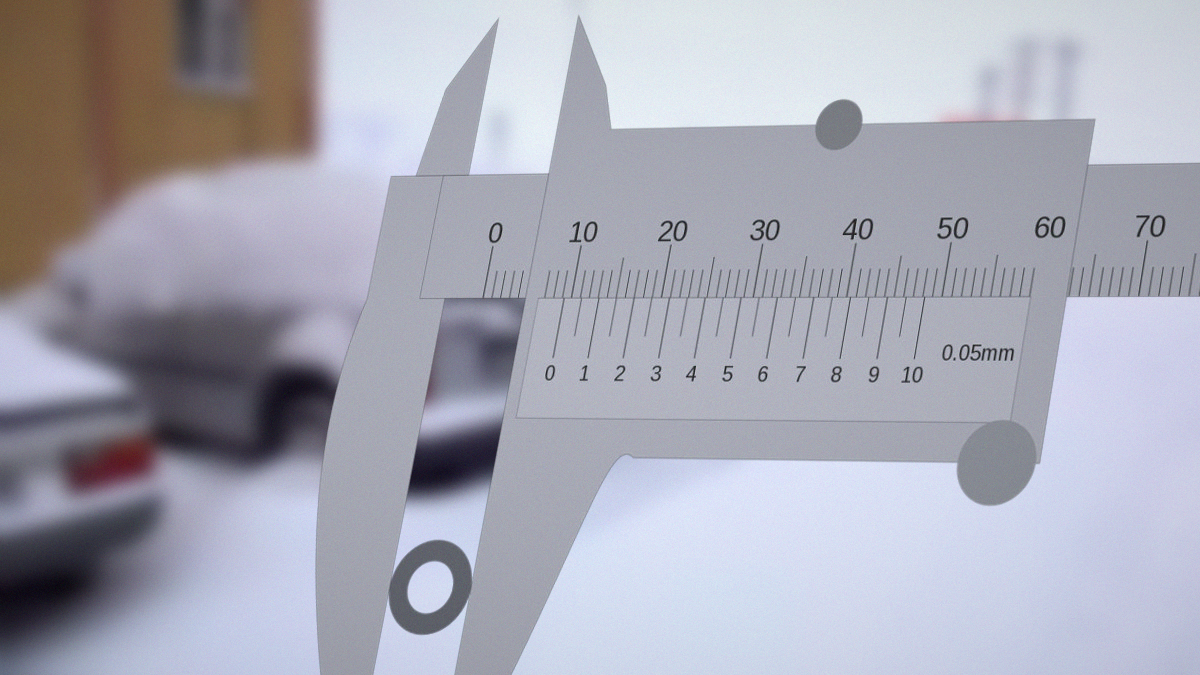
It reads 9.2 mm
